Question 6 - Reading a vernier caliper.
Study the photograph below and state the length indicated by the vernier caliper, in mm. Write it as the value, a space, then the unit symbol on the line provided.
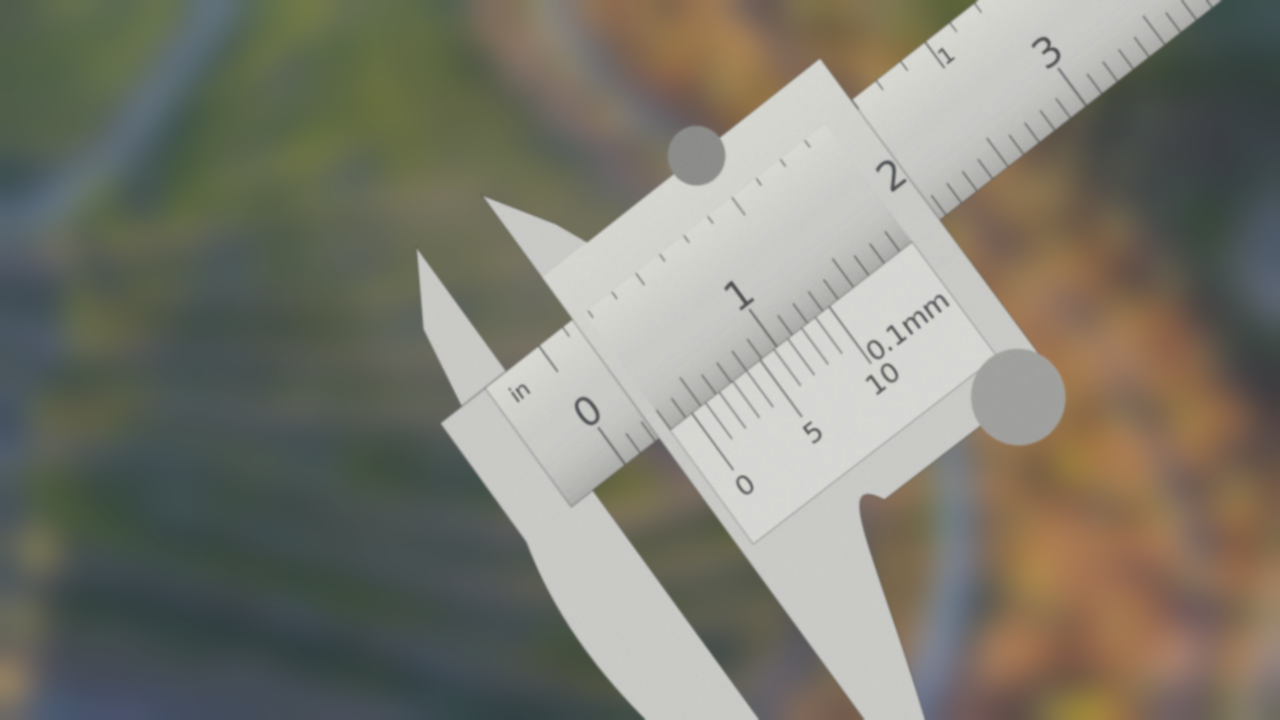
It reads 4.4 mm
